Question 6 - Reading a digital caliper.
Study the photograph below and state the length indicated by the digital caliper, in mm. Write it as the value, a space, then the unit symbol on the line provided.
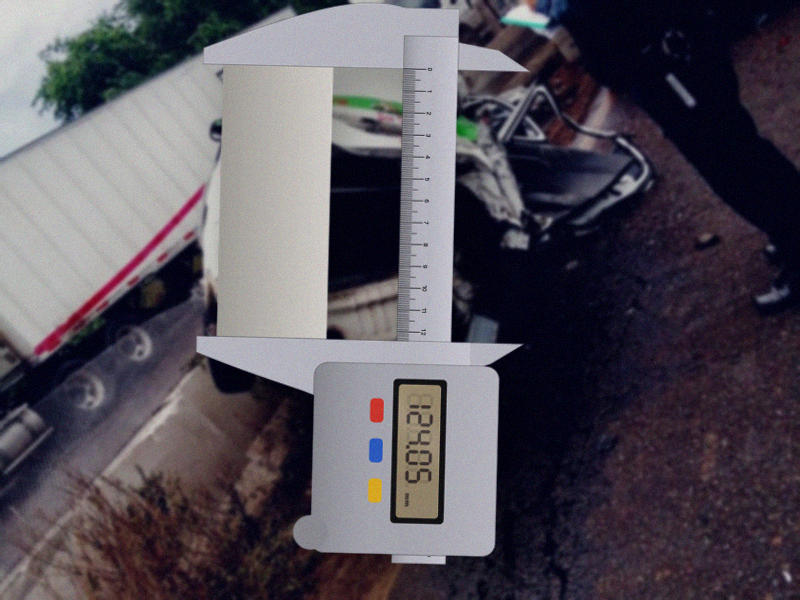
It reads 124.05 mm
